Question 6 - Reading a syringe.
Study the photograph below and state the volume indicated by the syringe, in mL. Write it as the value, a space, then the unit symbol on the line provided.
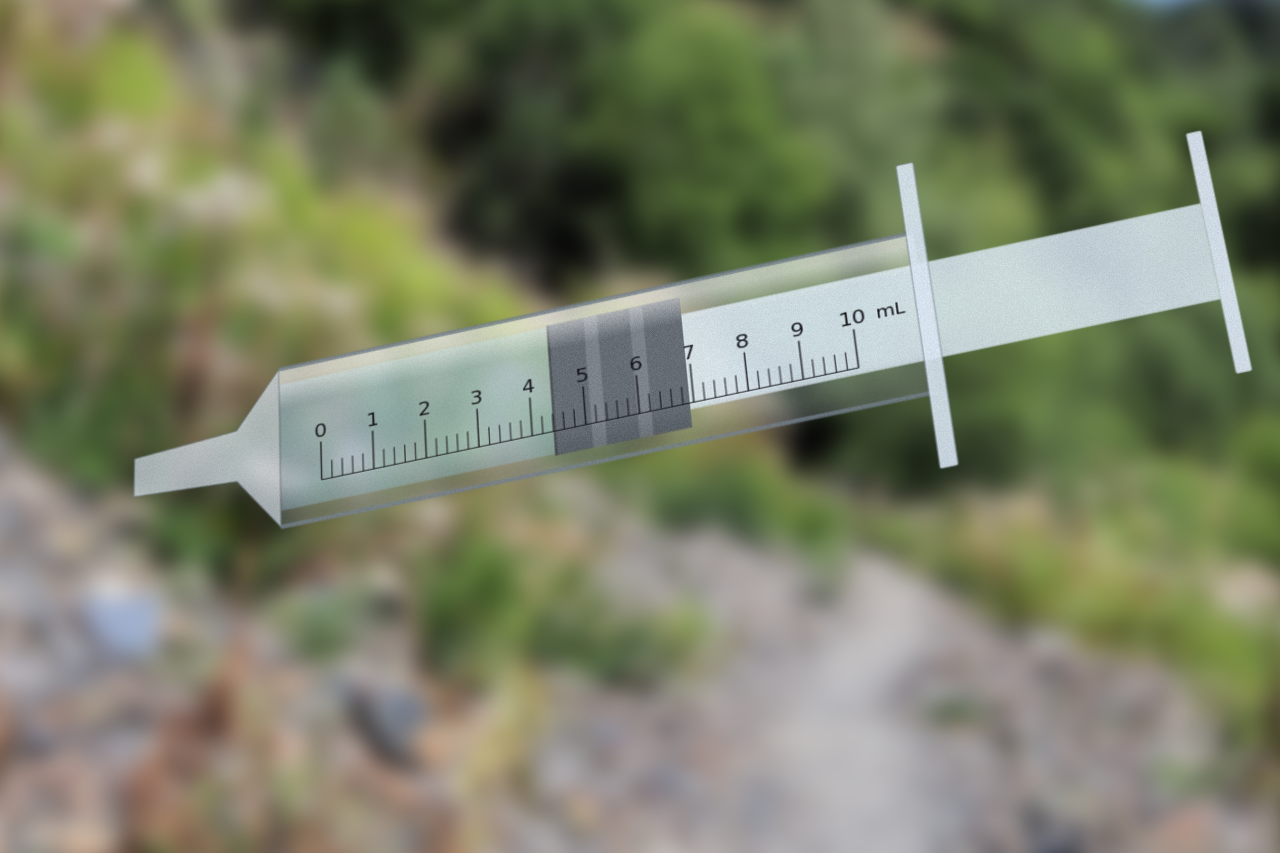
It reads 4.4 mL
